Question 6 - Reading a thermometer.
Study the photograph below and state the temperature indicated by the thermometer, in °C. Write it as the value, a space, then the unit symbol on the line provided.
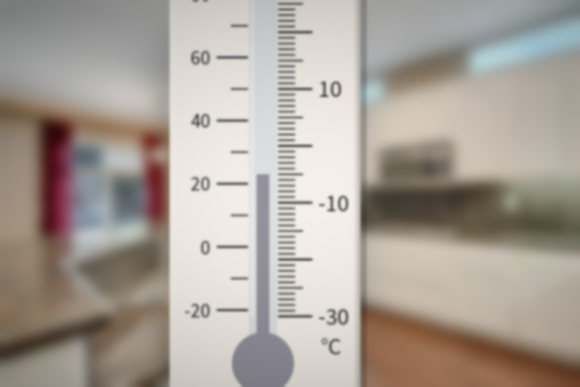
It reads -5 °C
